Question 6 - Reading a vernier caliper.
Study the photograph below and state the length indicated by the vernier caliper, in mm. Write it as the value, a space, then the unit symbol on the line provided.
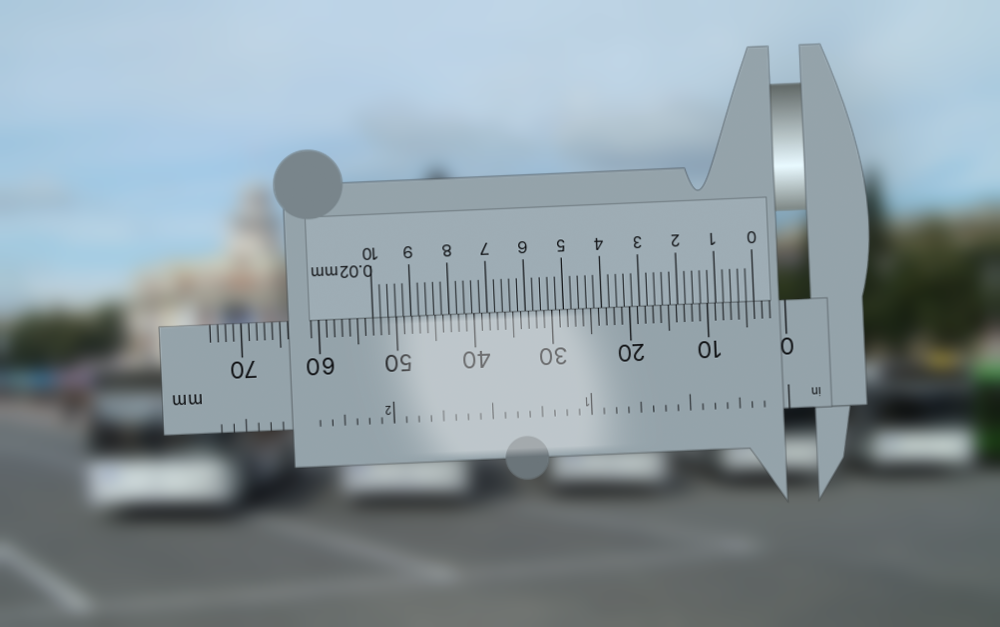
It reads 4.0 mm
